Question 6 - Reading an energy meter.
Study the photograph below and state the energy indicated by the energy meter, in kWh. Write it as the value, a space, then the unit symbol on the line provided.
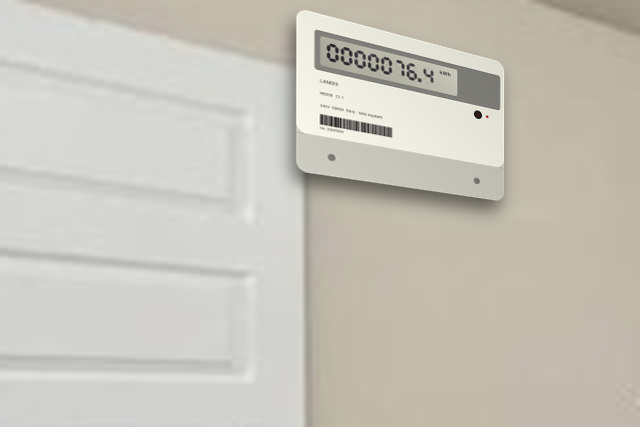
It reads 76.4 kWh
